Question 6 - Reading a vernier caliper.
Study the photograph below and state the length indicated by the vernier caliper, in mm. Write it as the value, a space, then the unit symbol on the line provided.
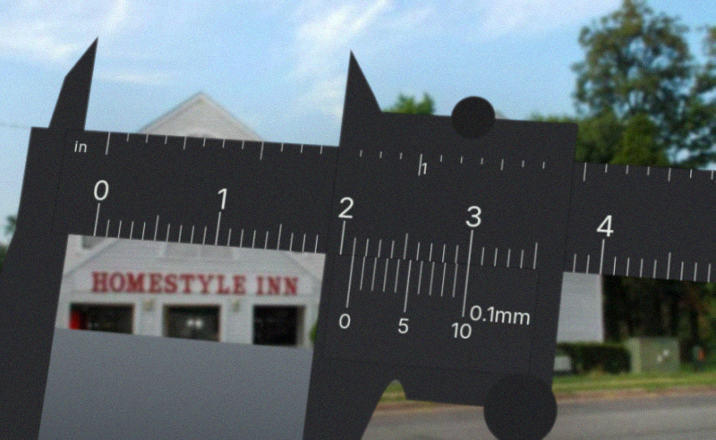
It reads 21.0 mm
